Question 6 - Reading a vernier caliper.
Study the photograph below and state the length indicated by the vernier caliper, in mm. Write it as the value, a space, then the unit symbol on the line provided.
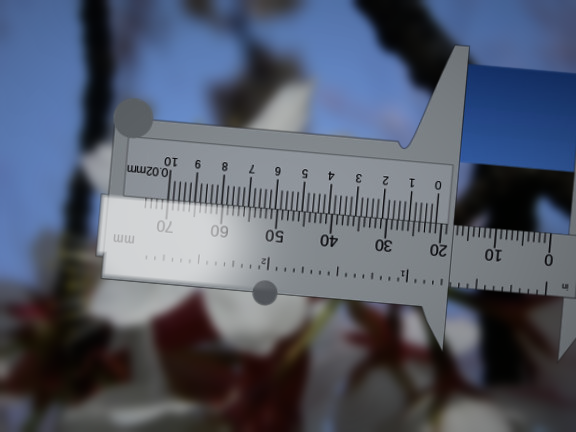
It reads 21.0 mm
